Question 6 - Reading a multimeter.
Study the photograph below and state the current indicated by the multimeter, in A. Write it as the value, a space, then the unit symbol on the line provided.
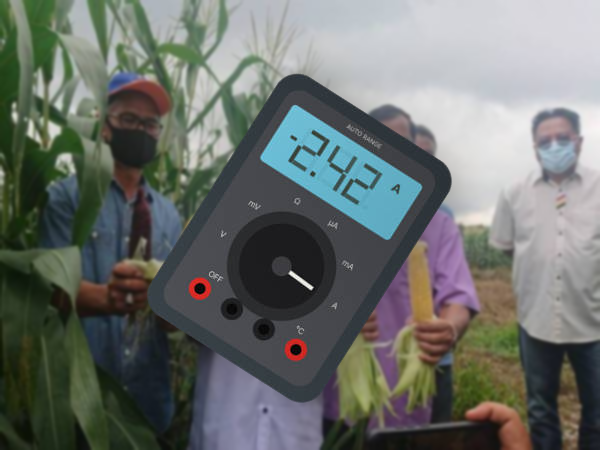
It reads -2.42 A
